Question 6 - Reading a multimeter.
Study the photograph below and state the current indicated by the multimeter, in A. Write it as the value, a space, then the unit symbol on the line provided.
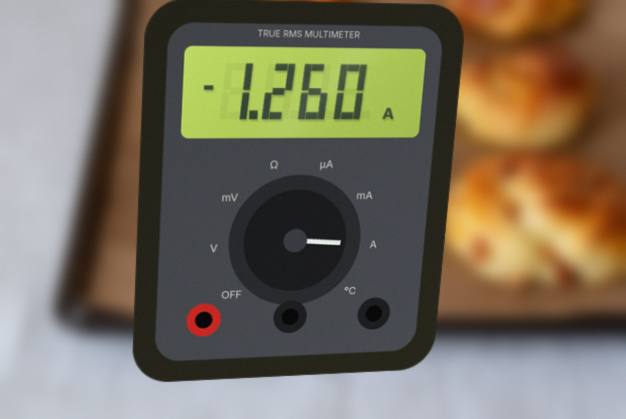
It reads -1.260 A
